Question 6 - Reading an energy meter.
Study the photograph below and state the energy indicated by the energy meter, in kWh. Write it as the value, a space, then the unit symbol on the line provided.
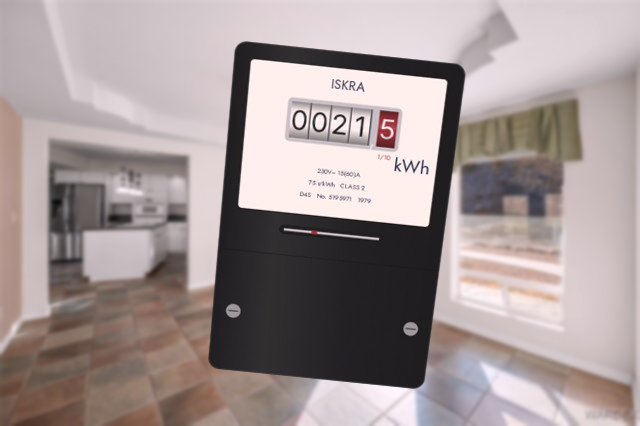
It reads 21.5 kWh
